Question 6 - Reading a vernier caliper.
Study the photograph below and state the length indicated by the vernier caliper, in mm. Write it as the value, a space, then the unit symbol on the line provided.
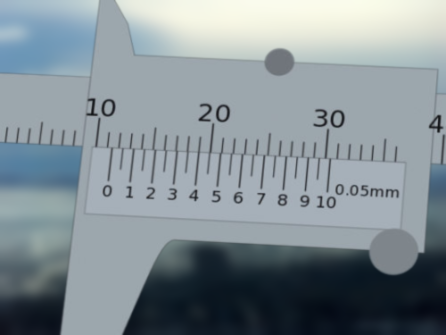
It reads 11.4 mm
